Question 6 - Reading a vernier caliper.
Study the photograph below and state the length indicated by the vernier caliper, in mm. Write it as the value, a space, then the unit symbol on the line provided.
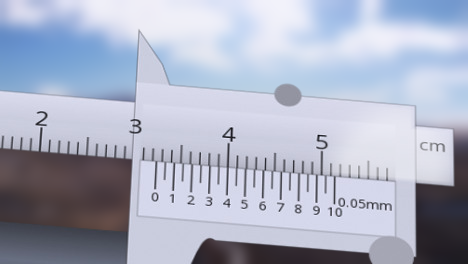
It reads 32.4 mm
